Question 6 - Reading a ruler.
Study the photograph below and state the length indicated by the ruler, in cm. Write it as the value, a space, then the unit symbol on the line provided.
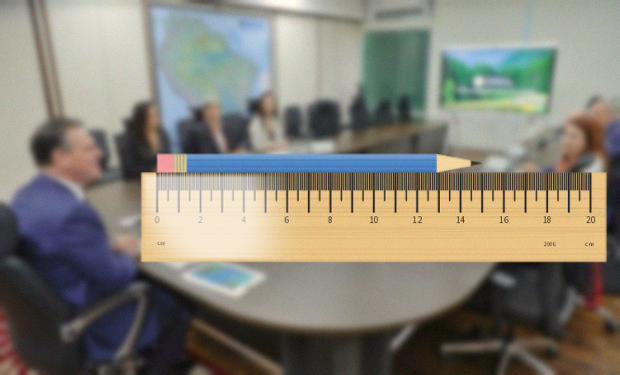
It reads 15 cm
